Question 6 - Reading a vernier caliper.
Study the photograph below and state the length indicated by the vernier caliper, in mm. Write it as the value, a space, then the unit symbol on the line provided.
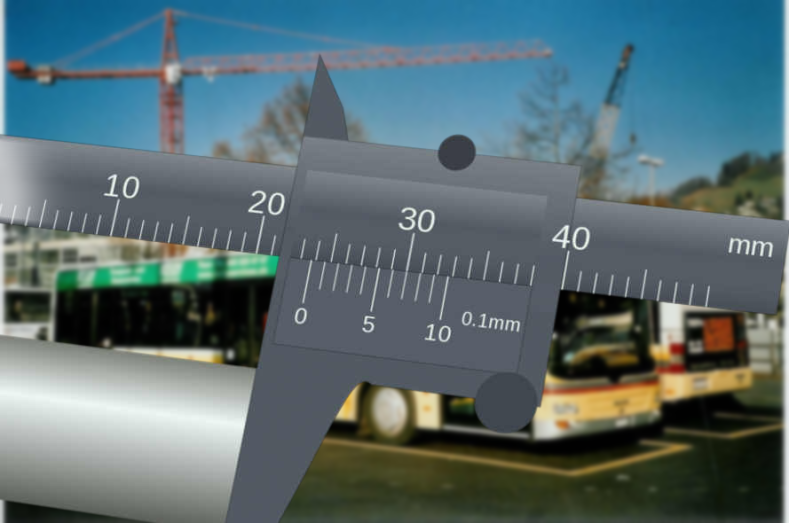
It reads 23.7 mm
